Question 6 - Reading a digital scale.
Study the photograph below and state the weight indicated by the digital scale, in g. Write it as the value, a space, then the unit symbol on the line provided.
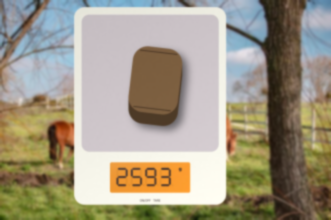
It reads 2593 g
